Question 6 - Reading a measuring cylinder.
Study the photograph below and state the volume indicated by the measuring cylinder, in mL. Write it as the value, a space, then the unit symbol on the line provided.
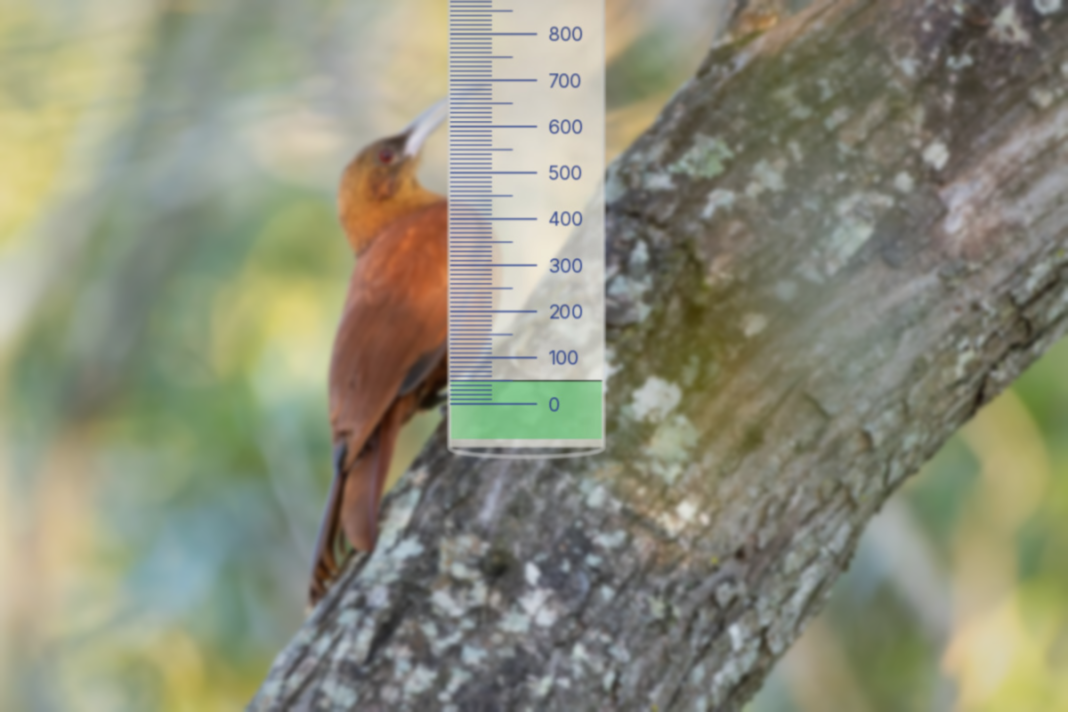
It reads 50 mL
